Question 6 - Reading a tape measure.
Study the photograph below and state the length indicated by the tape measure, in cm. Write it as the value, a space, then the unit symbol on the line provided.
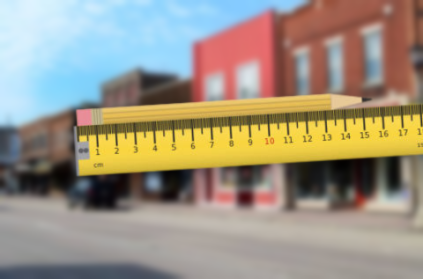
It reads 15.5 cm
